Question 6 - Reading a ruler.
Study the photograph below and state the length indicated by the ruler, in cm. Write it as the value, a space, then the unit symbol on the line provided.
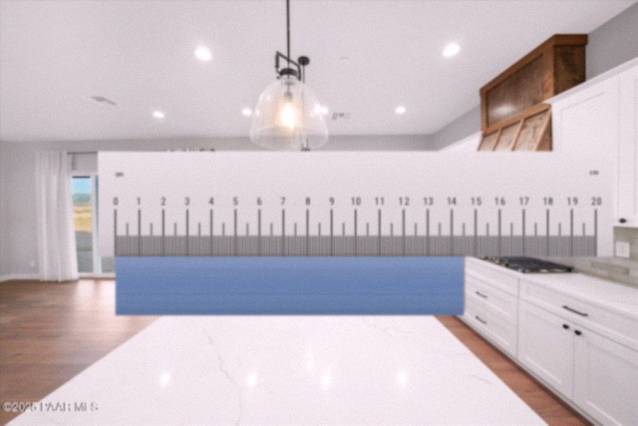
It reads 14.5 cm
